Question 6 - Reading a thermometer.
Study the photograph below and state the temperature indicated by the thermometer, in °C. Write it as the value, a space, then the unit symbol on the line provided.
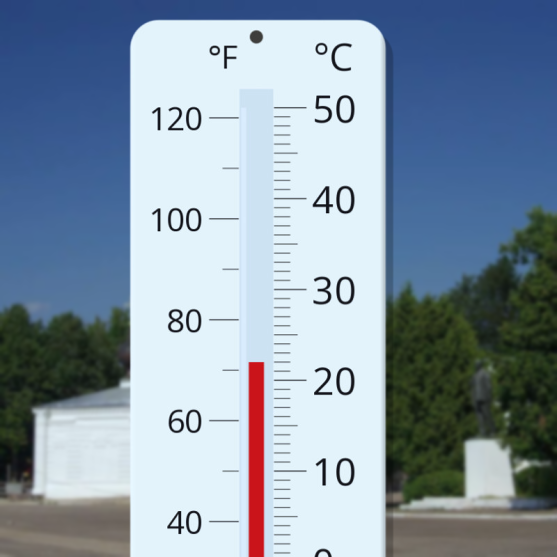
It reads 22 °C
